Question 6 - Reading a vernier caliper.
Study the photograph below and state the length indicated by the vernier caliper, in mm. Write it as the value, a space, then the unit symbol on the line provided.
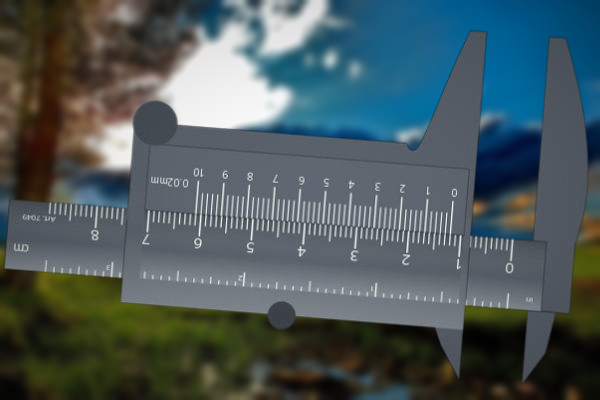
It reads 12.0 mm
